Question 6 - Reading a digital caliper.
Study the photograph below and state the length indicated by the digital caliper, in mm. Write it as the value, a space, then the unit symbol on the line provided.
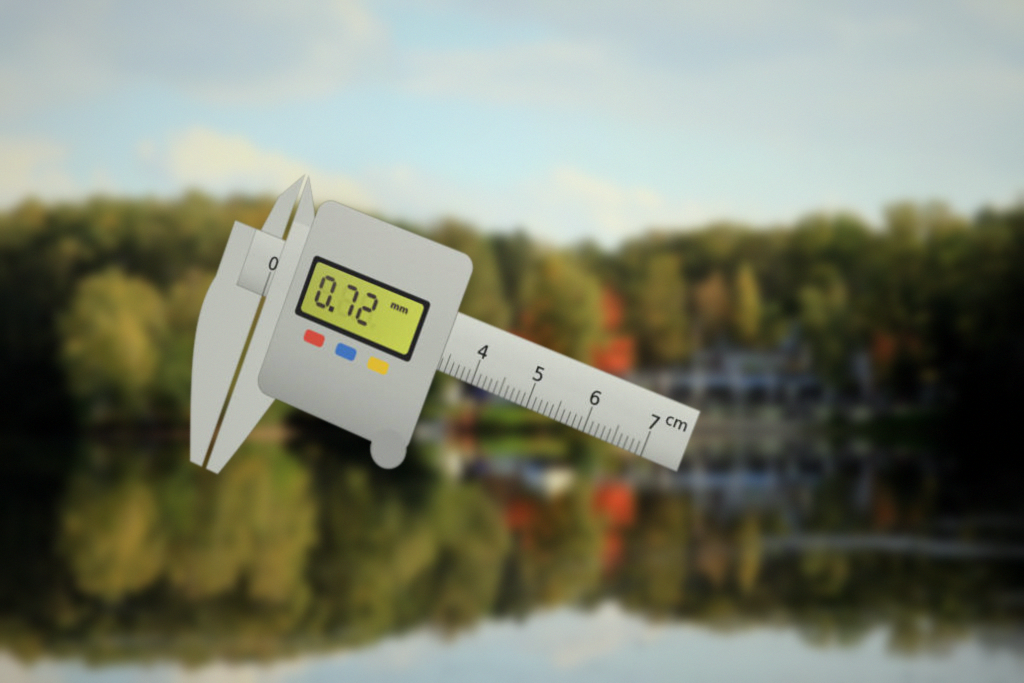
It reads 0.72 mm
